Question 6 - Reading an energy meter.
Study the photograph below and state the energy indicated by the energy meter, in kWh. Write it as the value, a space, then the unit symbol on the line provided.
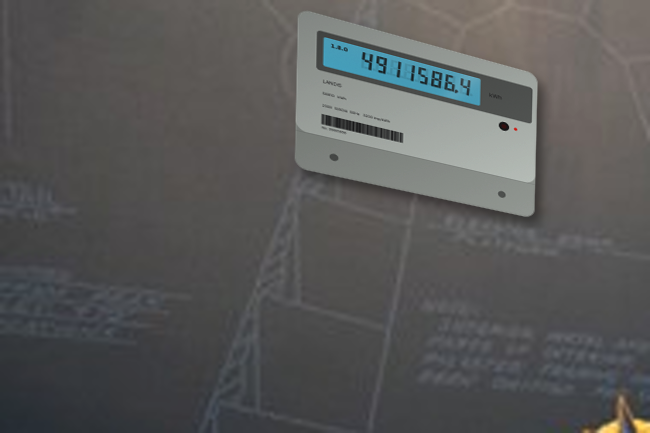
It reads 4911586.4 kWh
